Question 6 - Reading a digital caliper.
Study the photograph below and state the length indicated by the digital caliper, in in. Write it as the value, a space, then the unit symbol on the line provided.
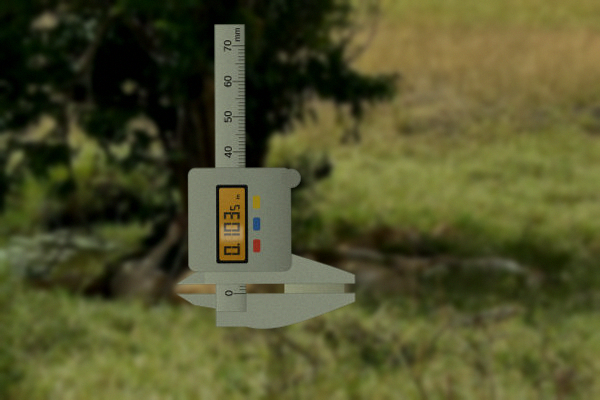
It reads 0.1035 in
